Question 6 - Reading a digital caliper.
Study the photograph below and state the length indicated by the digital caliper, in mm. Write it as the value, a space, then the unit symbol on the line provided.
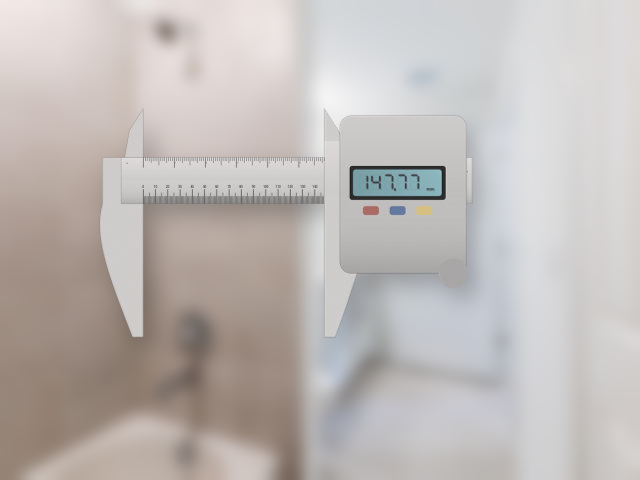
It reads 147.77 mm
